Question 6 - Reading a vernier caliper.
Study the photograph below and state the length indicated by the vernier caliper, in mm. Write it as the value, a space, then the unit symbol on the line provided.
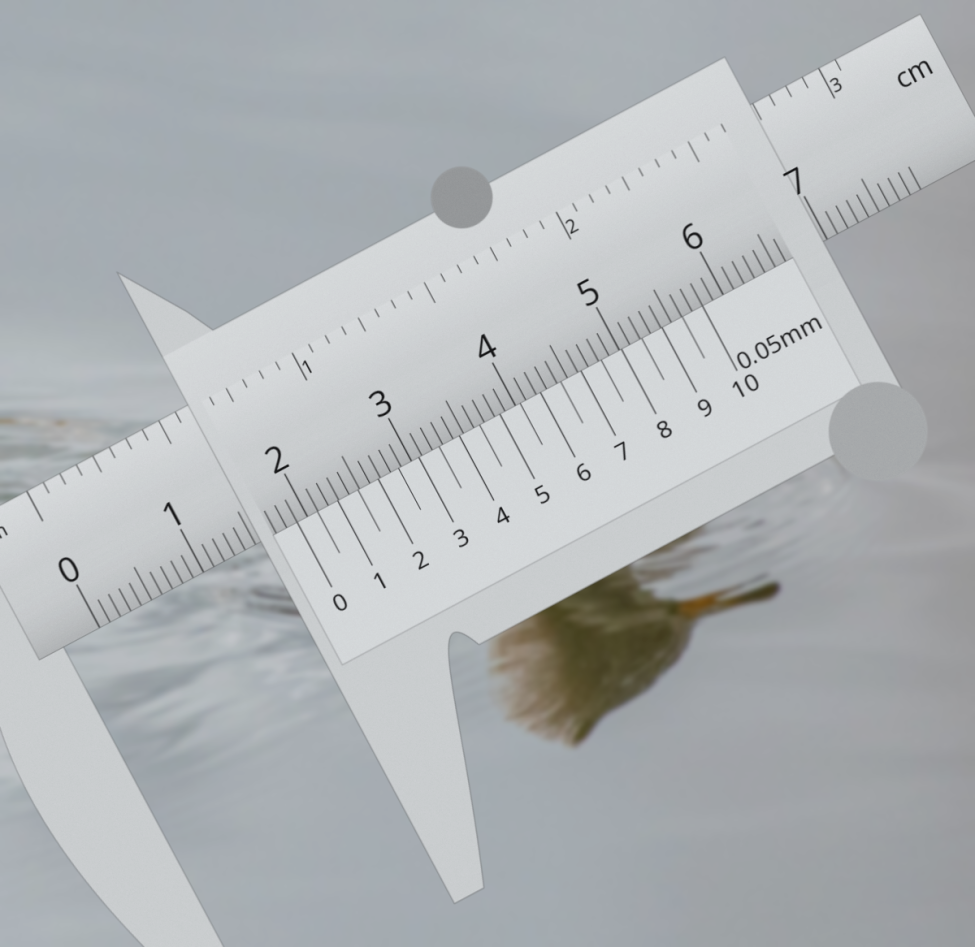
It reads 19.0 mm
